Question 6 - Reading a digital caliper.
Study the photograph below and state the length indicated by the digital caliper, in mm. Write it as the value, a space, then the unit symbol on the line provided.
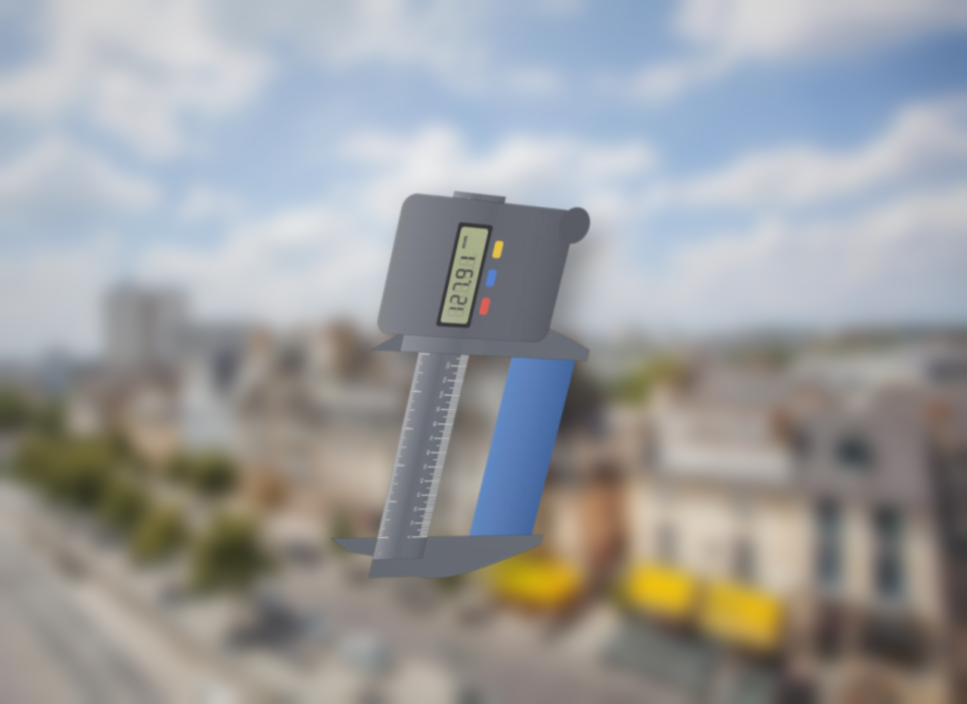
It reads 127.91 mm
